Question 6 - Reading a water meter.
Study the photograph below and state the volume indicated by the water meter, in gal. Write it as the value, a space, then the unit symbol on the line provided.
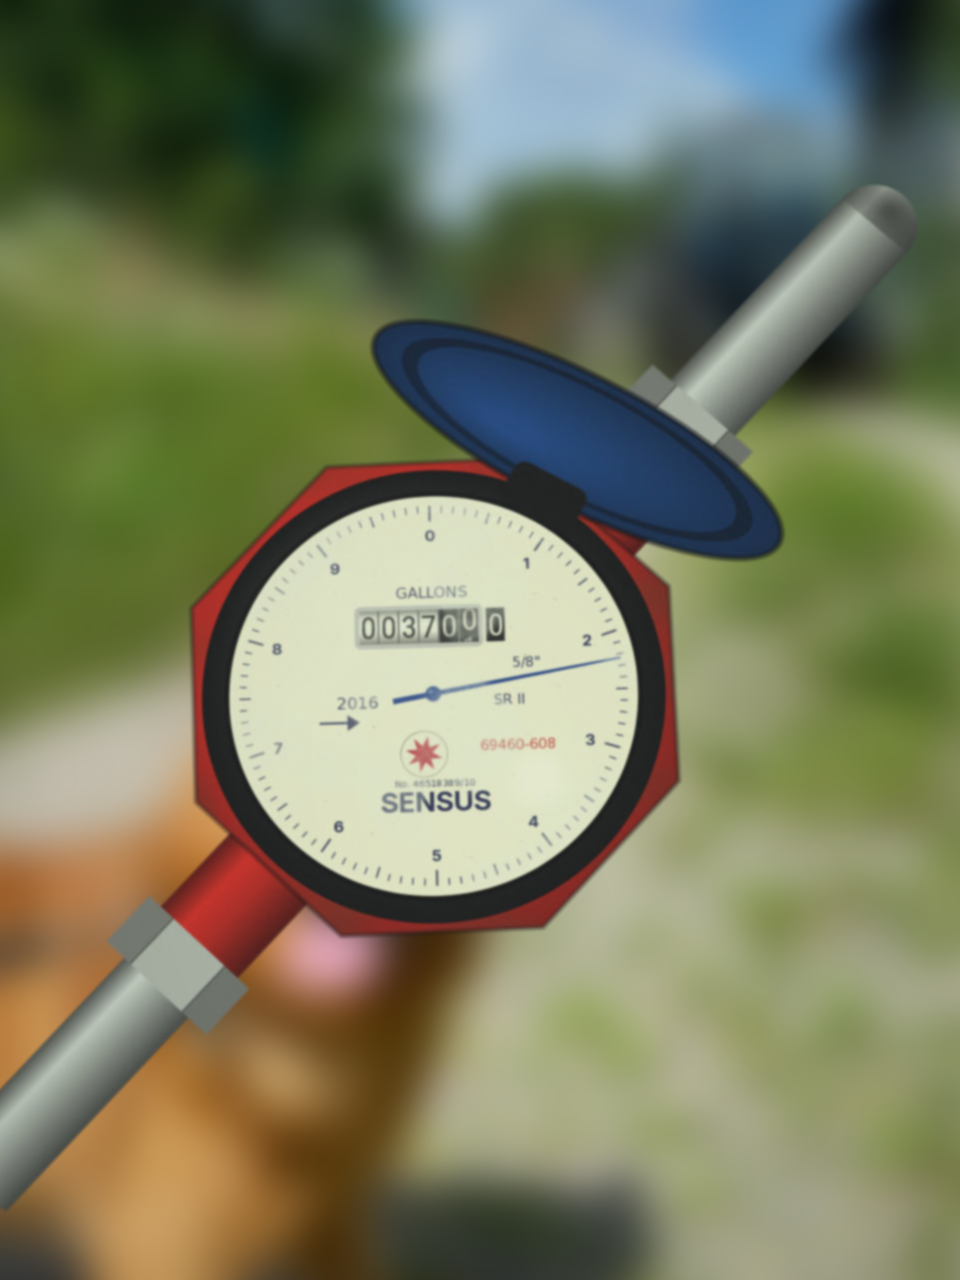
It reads 37002.2 gal
